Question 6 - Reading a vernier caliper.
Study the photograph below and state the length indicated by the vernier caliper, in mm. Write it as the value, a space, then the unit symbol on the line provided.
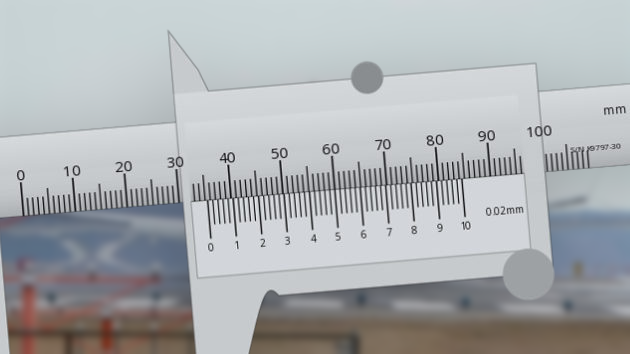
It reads 35.5 mm
